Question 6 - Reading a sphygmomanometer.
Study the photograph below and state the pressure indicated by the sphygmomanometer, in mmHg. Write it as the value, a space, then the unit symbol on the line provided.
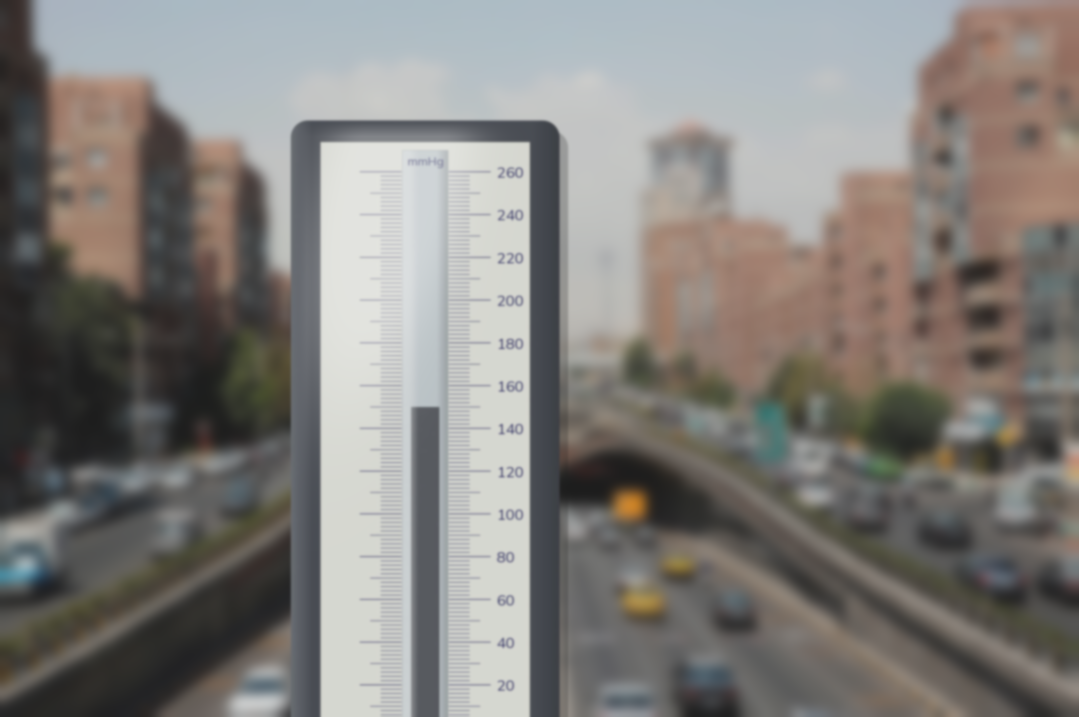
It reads 150 mmHg
